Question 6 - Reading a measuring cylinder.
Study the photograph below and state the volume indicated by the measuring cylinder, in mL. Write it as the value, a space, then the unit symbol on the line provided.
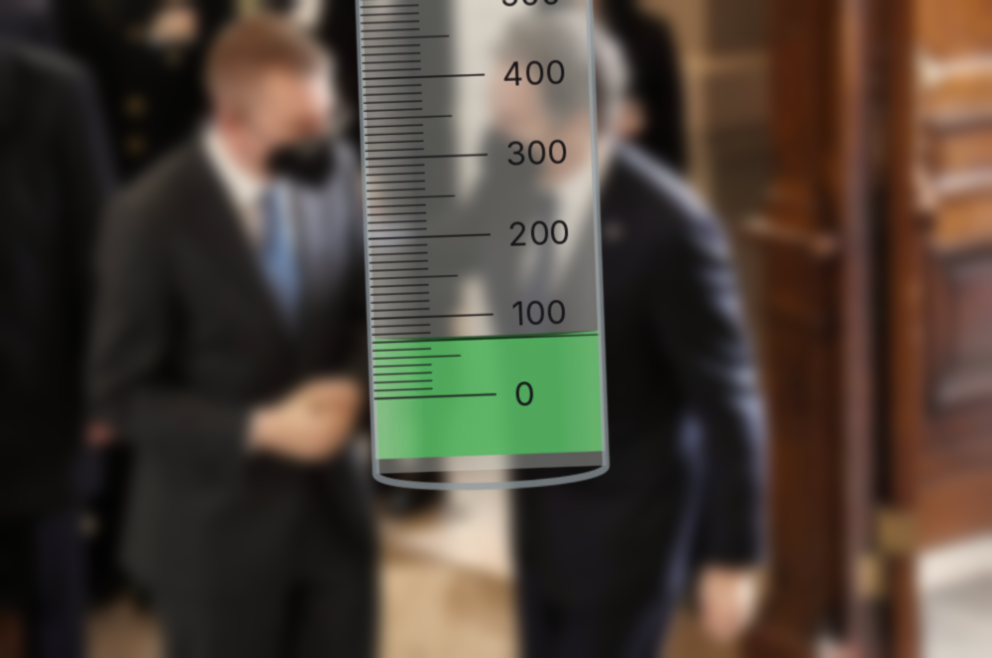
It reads 70 mL
